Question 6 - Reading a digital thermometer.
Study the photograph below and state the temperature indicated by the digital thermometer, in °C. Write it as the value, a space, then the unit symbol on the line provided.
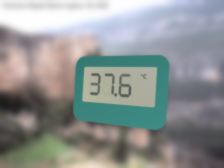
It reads 37.6 °C
